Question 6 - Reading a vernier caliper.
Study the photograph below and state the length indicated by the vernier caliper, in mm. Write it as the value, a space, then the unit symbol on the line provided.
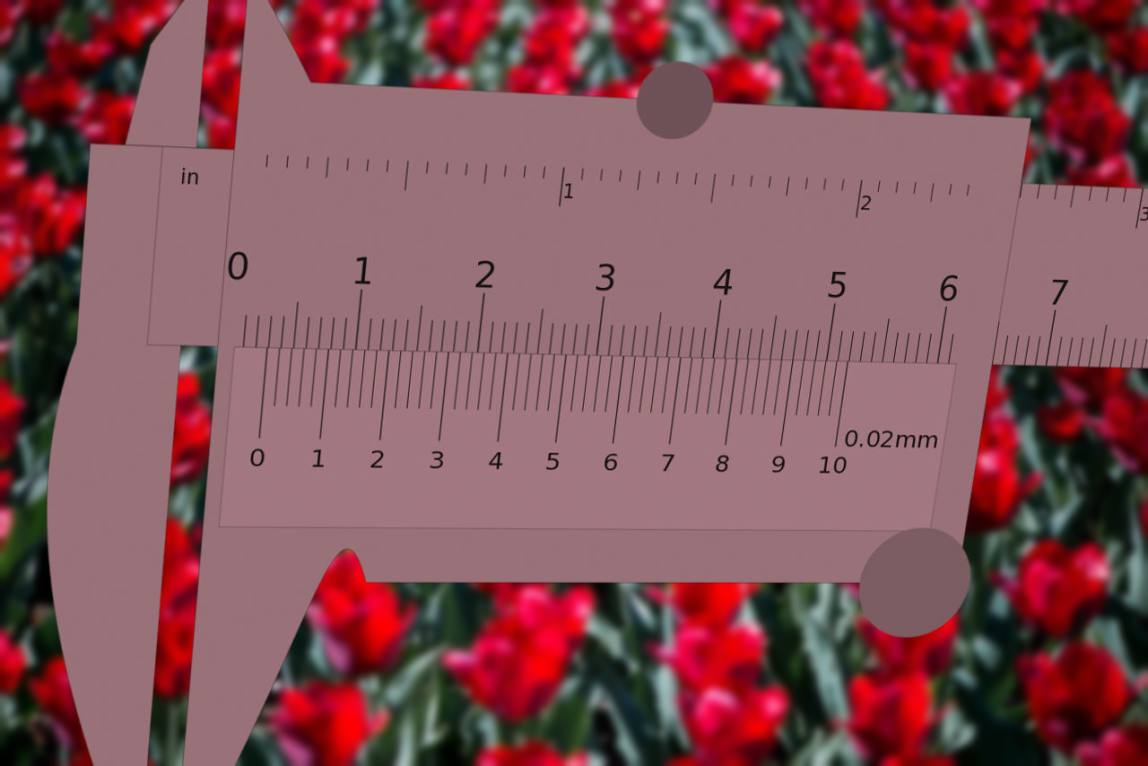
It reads 2.9 mm
